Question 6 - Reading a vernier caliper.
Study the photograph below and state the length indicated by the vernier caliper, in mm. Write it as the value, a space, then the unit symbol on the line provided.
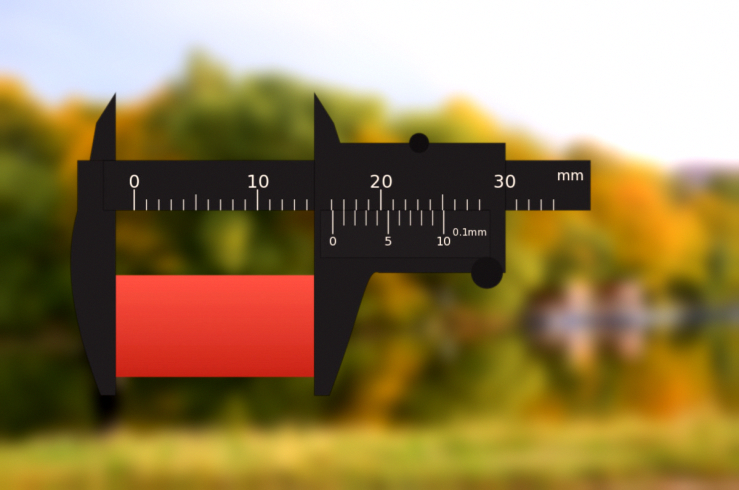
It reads 16.1 mm
